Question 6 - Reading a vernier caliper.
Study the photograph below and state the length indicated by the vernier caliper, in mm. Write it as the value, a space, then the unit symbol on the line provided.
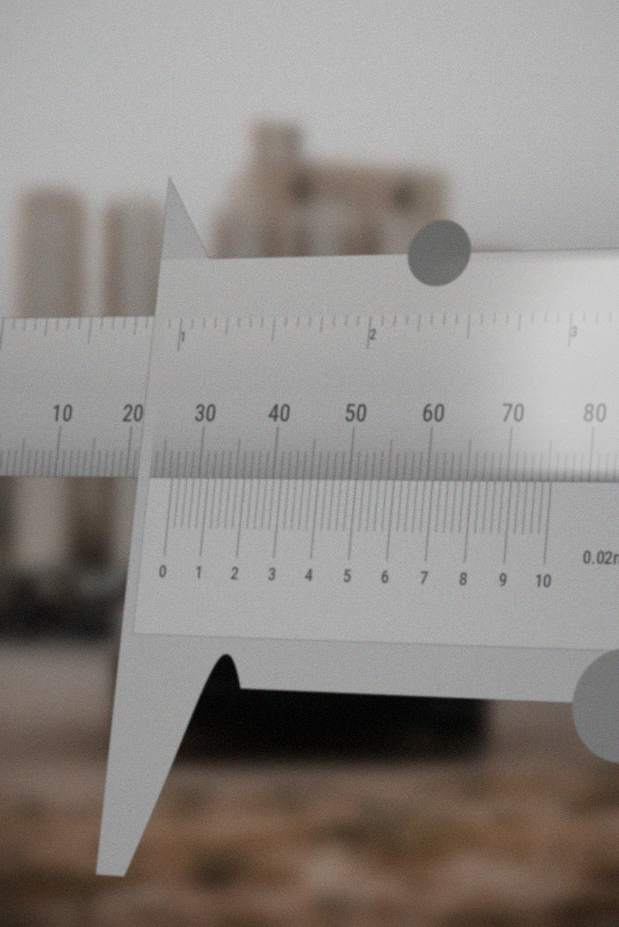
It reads 26.4 mm
